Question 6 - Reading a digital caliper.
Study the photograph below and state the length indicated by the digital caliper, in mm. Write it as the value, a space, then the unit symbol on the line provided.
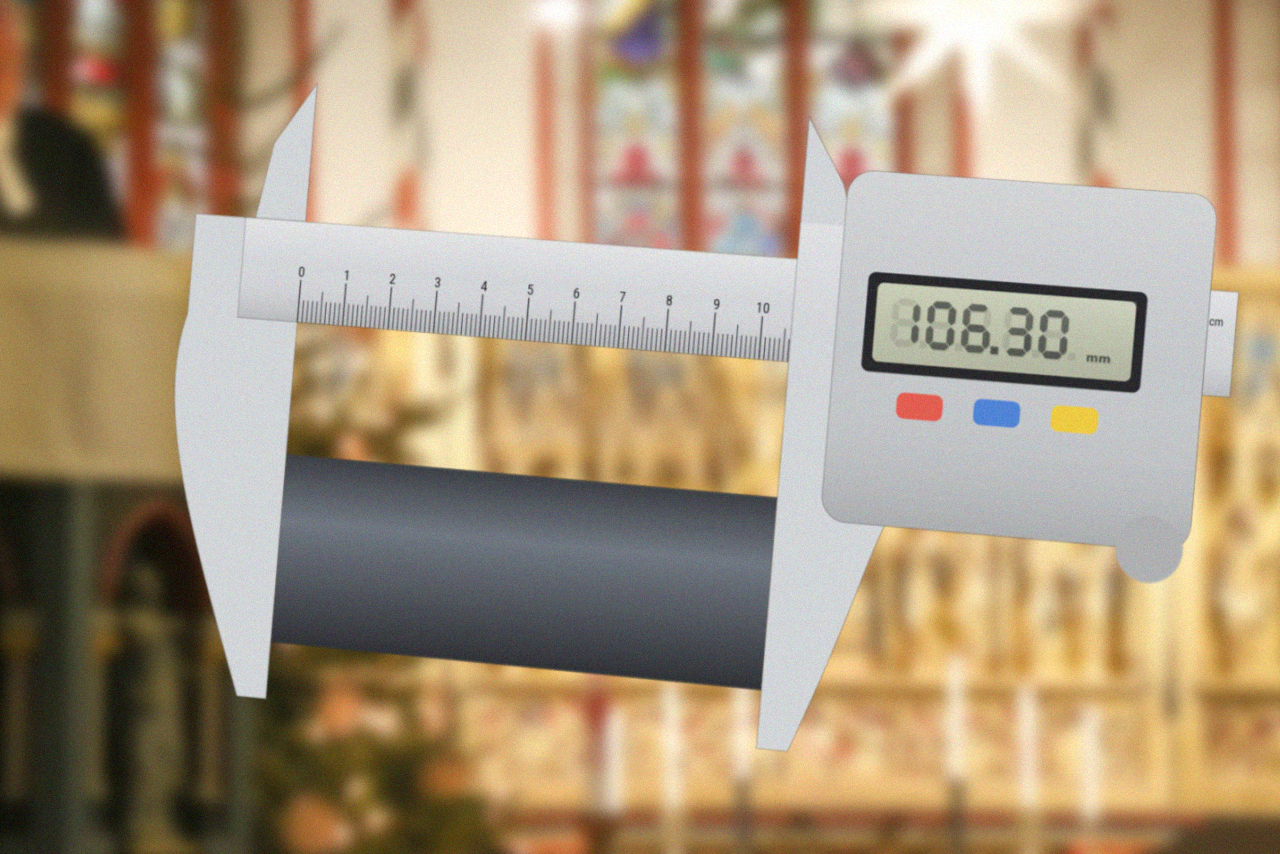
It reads 106.30 mm
